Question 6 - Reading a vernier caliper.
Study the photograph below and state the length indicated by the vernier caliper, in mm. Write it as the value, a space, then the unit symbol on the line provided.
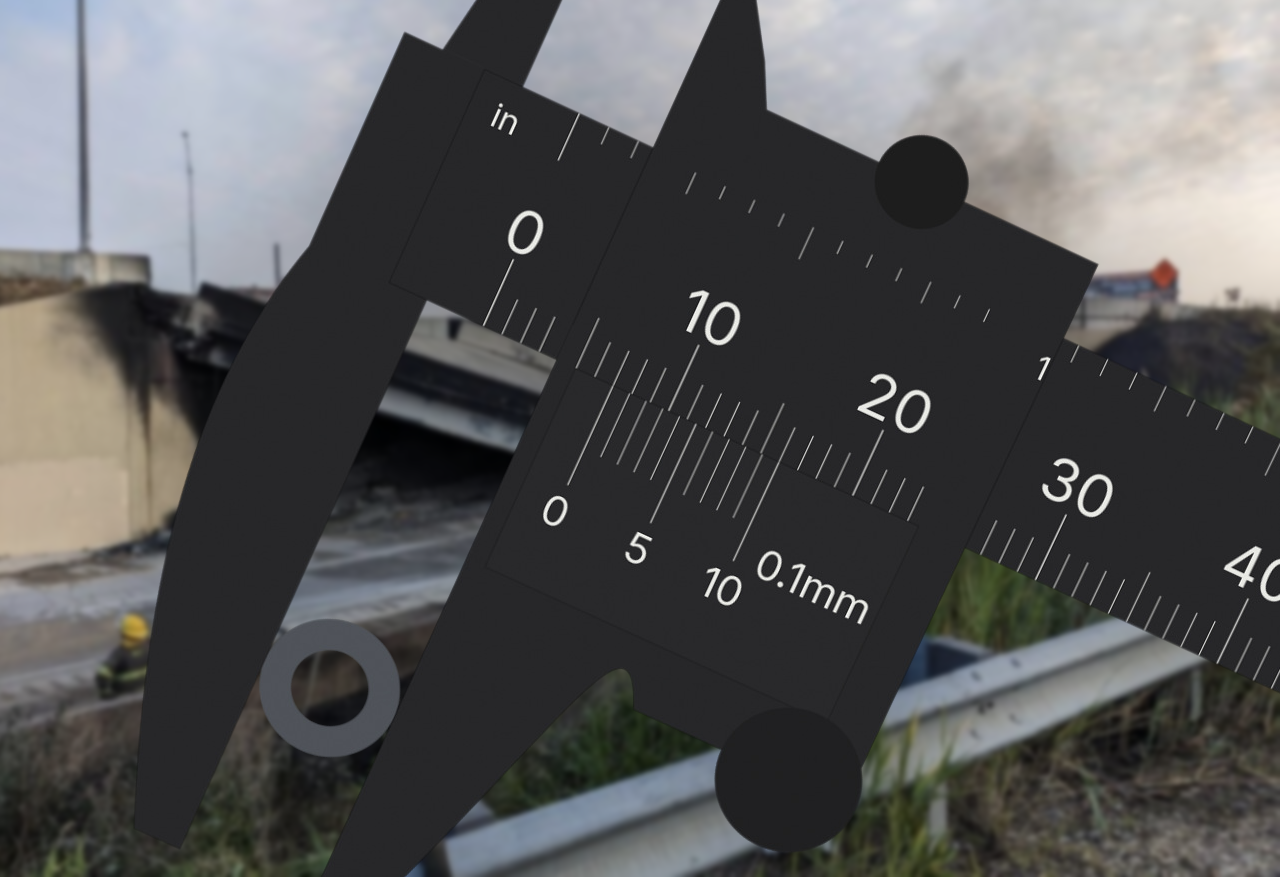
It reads 7.0 mm
